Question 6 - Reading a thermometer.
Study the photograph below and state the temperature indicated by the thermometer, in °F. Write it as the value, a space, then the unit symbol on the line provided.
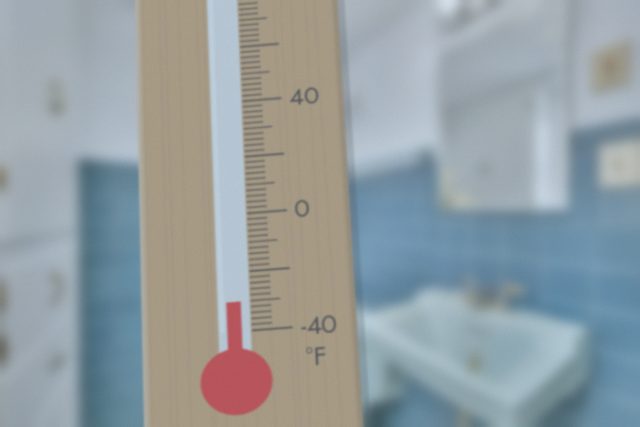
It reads -30 °F
